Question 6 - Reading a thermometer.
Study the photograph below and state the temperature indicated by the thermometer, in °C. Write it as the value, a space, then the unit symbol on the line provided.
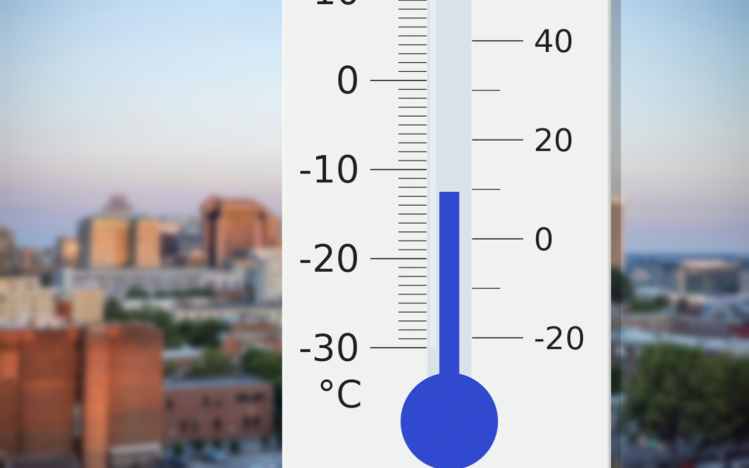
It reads -12.5 °C
